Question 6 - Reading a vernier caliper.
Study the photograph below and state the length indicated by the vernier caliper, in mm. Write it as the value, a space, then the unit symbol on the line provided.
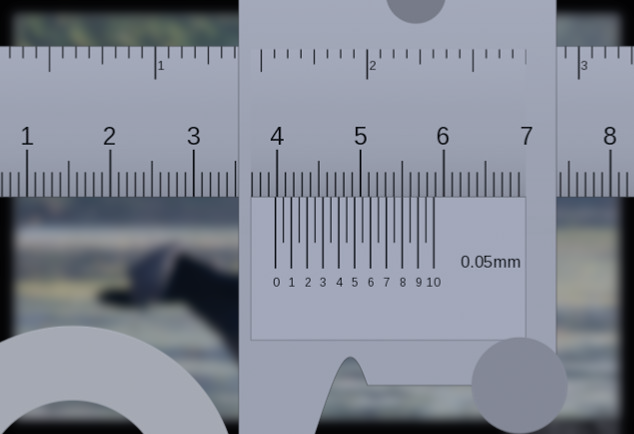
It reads 39.8 mm
